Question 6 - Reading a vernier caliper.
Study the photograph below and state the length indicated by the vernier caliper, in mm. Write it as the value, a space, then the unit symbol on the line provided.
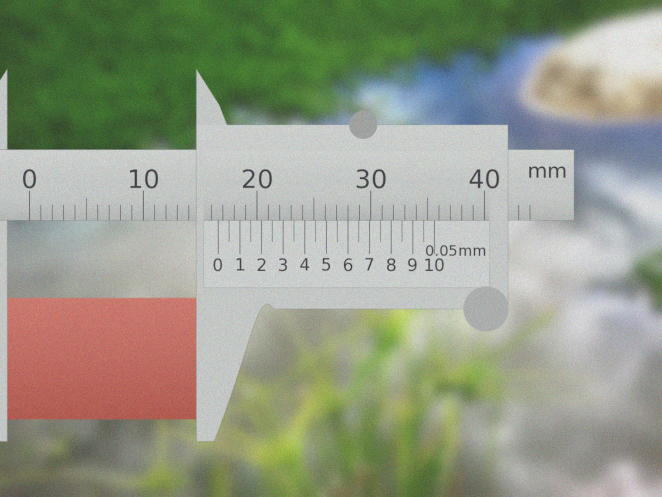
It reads 16.6 mm
